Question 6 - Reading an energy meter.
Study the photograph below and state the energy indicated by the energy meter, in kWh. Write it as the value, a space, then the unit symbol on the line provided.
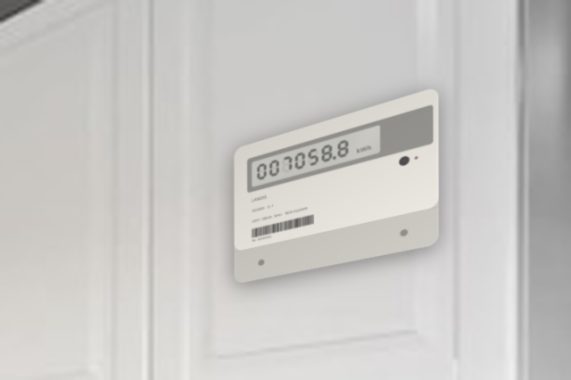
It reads 7058.8 kWh
